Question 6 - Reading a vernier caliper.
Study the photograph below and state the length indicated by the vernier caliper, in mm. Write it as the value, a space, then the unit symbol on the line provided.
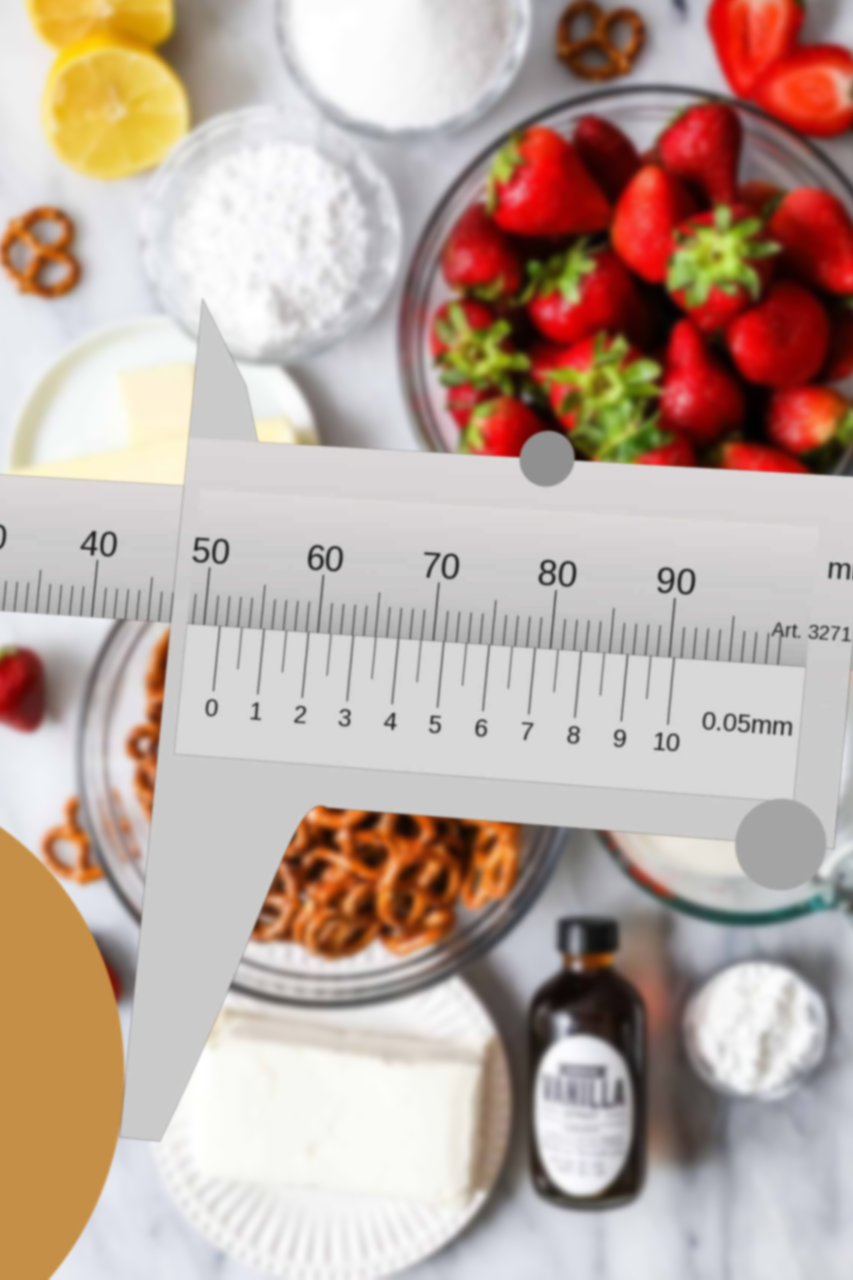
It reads 51.4 mm
